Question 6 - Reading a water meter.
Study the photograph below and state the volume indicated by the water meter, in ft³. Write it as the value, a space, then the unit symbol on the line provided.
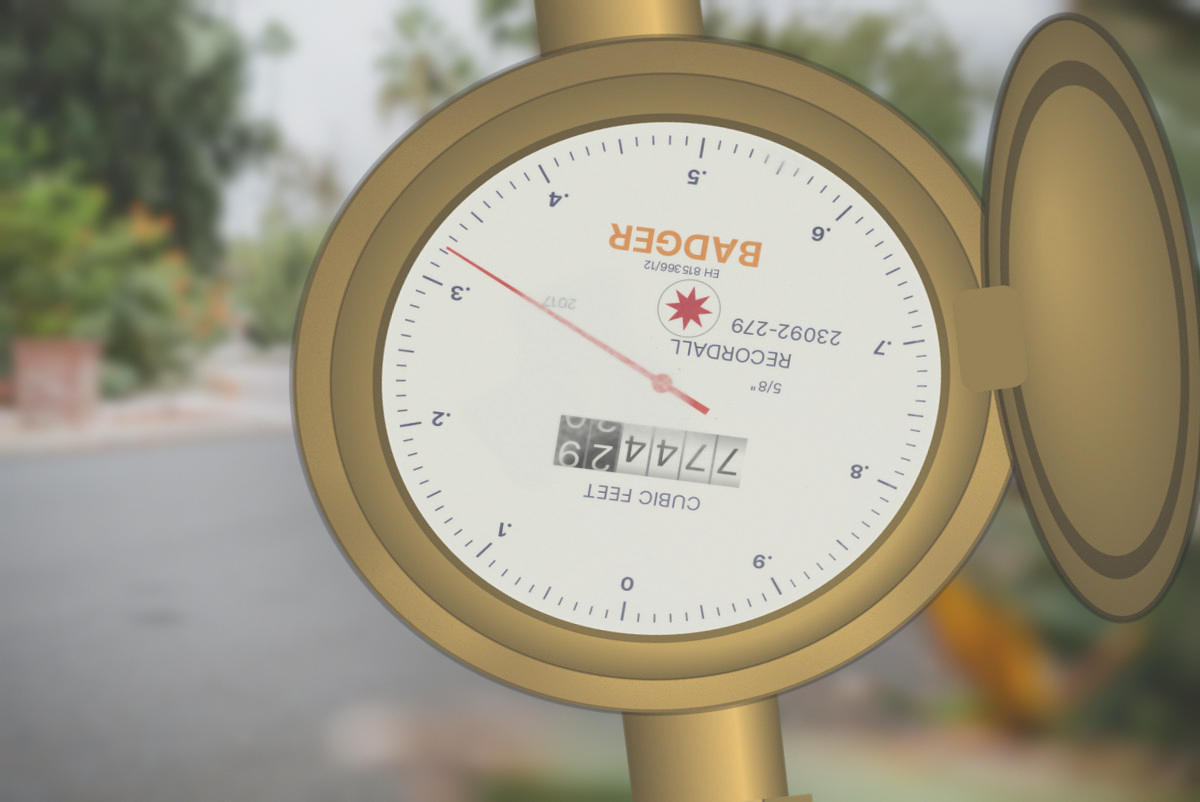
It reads 774429.32 ft³
